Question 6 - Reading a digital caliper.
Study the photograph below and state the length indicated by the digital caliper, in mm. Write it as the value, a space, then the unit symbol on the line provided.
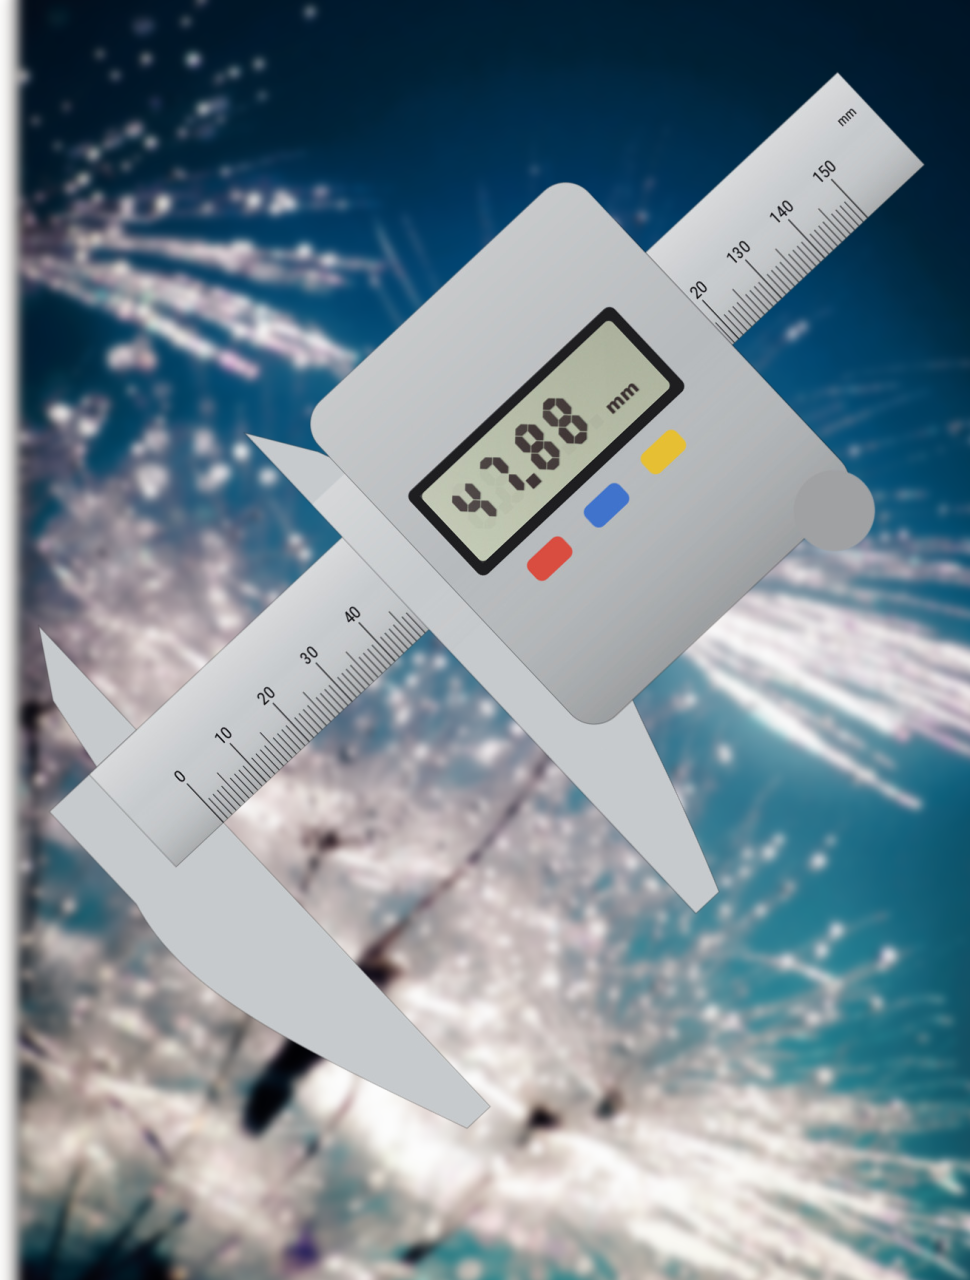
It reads 47.88 mm
